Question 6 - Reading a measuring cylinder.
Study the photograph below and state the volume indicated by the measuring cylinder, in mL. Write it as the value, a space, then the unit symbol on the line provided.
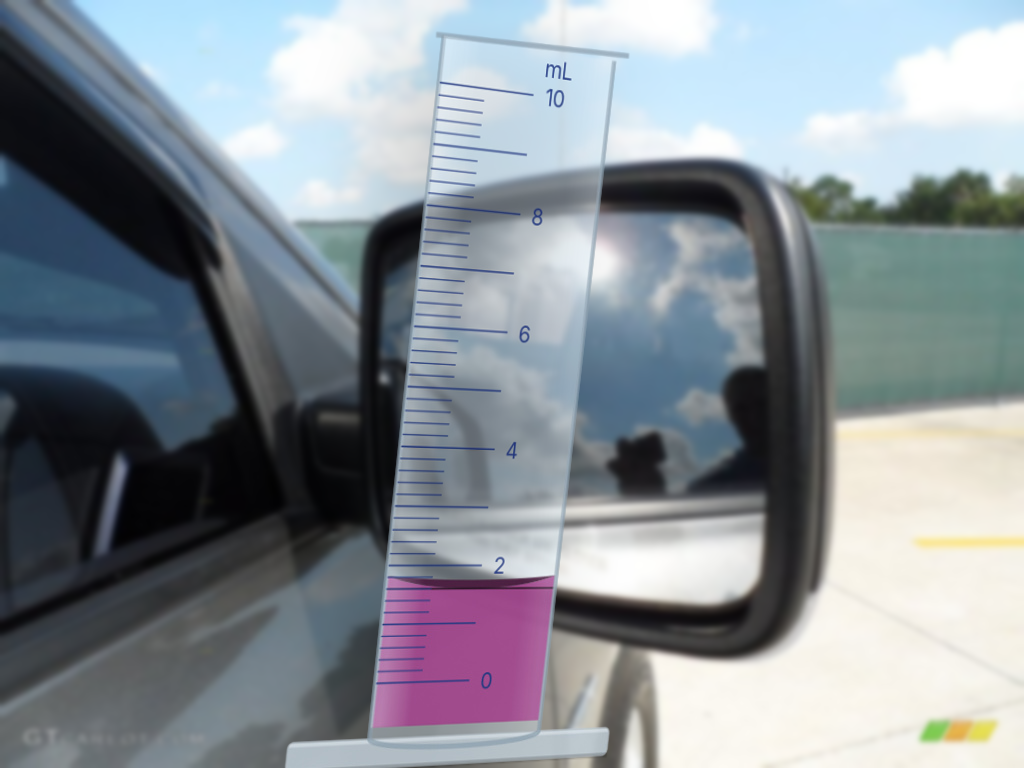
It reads 1.6 mL
